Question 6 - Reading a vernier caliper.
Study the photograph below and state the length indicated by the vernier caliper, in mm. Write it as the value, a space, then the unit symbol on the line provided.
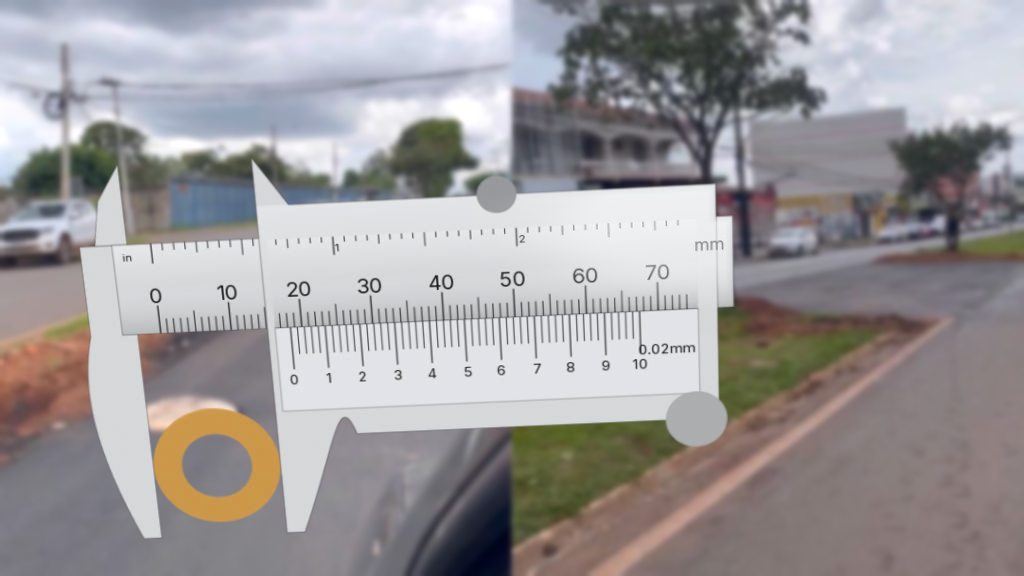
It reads 18.4 mm
